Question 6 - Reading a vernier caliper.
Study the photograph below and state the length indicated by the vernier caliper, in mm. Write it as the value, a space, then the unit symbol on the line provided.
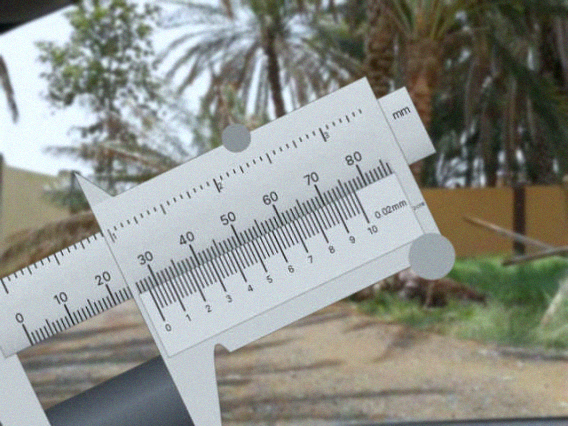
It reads 28.0 mm
